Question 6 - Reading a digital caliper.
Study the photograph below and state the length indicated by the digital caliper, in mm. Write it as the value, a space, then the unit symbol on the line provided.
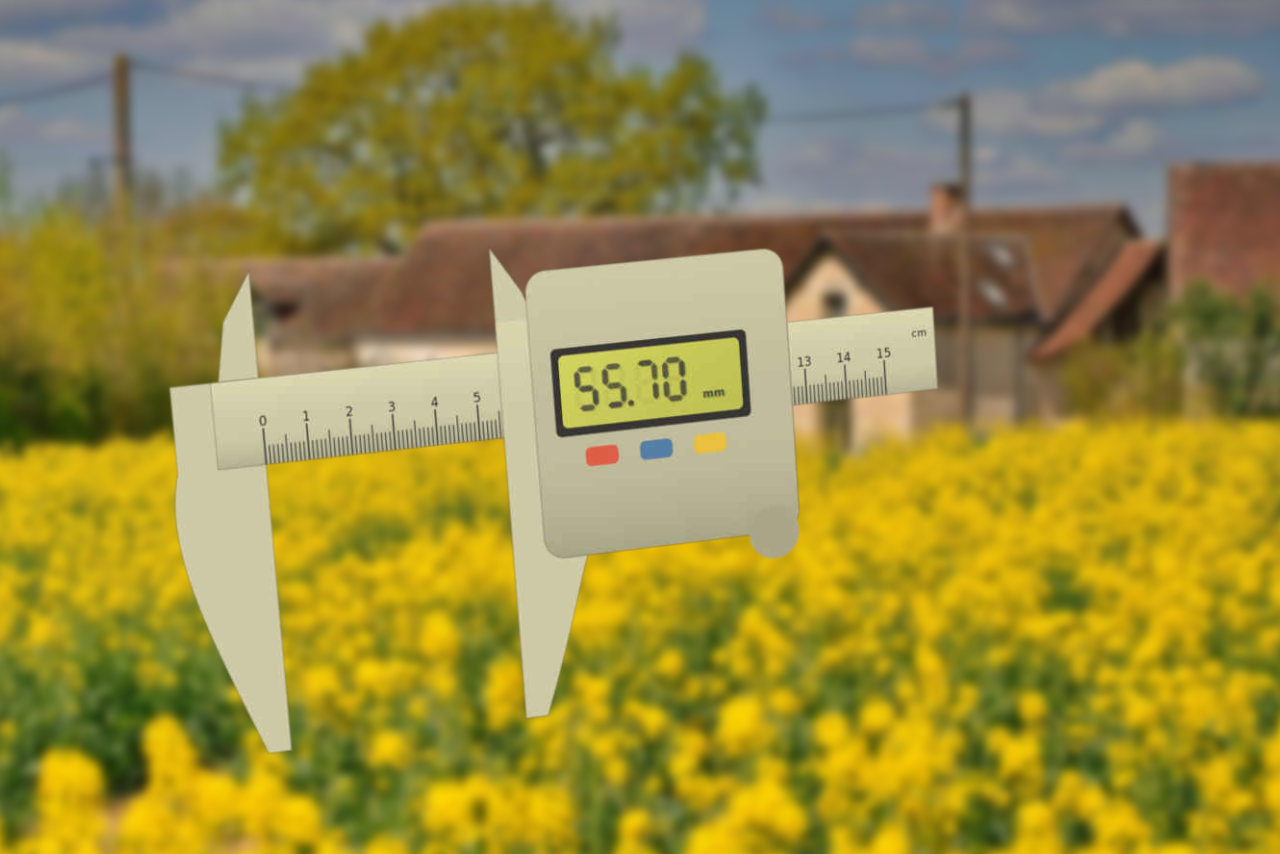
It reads 55.70 mm
